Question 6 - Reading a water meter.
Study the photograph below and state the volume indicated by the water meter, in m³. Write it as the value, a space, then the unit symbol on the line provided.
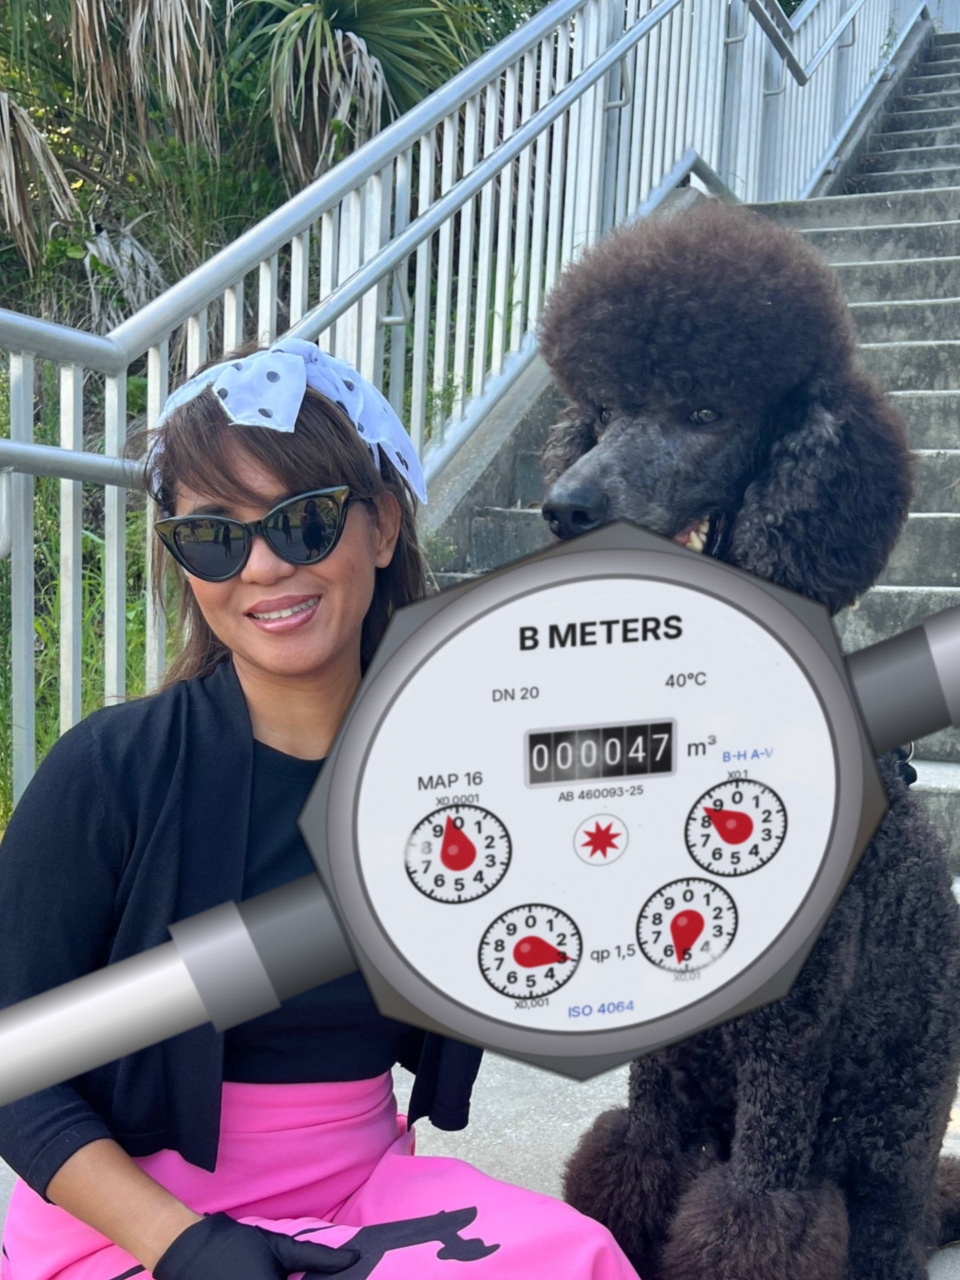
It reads 47.8529 m³
